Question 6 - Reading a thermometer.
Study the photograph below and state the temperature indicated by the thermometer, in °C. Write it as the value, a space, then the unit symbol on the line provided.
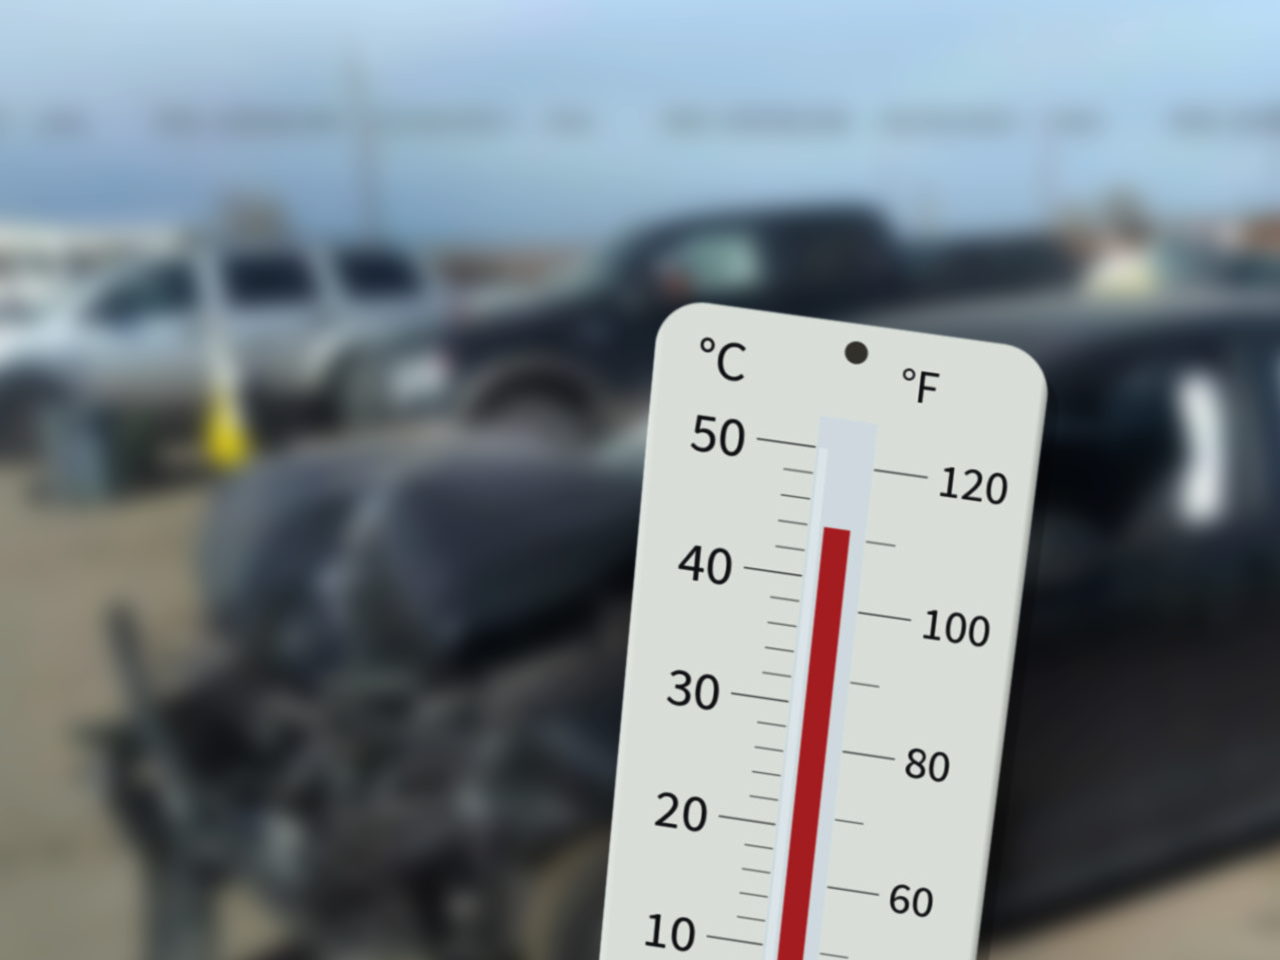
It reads 44 °C
